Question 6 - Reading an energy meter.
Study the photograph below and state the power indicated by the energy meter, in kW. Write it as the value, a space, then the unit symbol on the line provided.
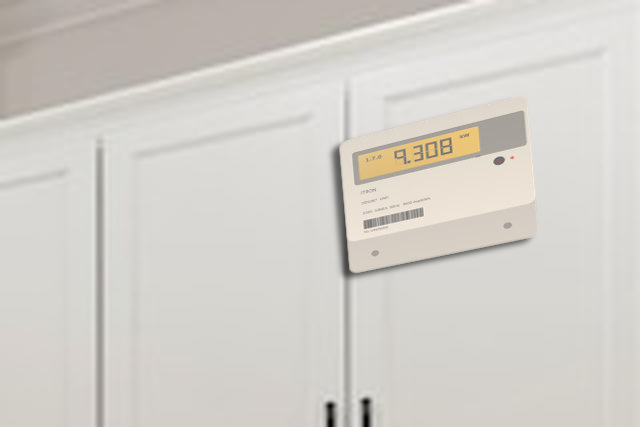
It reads 9.308 kW
